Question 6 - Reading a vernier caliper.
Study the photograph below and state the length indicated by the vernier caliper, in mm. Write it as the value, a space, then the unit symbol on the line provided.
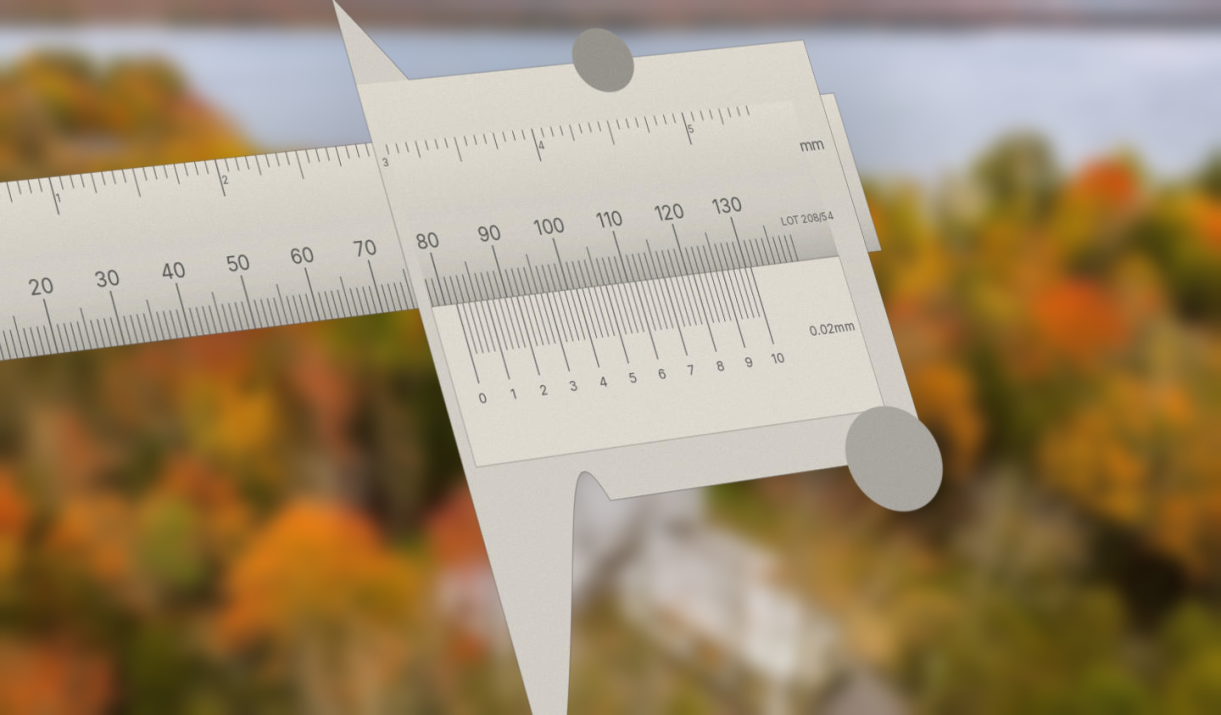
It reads 81.8 mm
